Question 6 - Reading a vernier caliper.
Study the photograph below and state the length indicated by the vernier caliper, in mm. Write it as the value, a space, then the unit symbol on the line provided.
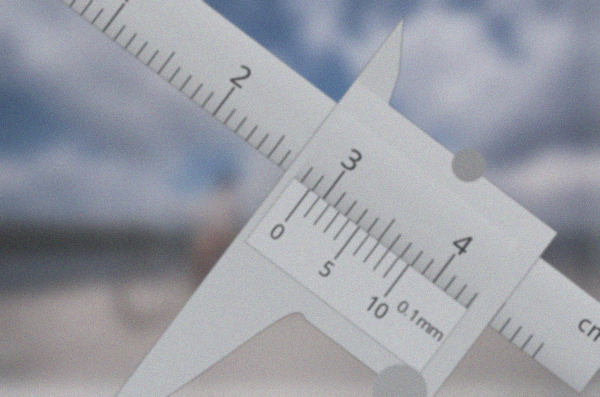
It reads 28.8 mm
